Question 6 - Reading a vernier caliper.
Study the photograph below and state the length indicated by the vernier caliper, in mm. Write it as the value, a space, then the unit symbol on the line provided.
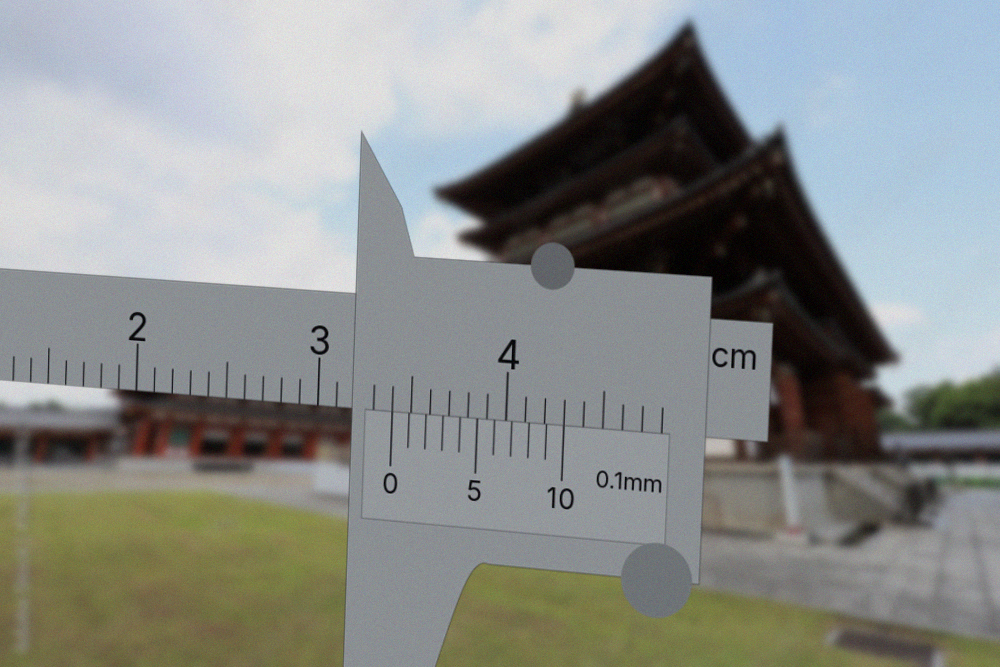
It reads 34.0 mm
